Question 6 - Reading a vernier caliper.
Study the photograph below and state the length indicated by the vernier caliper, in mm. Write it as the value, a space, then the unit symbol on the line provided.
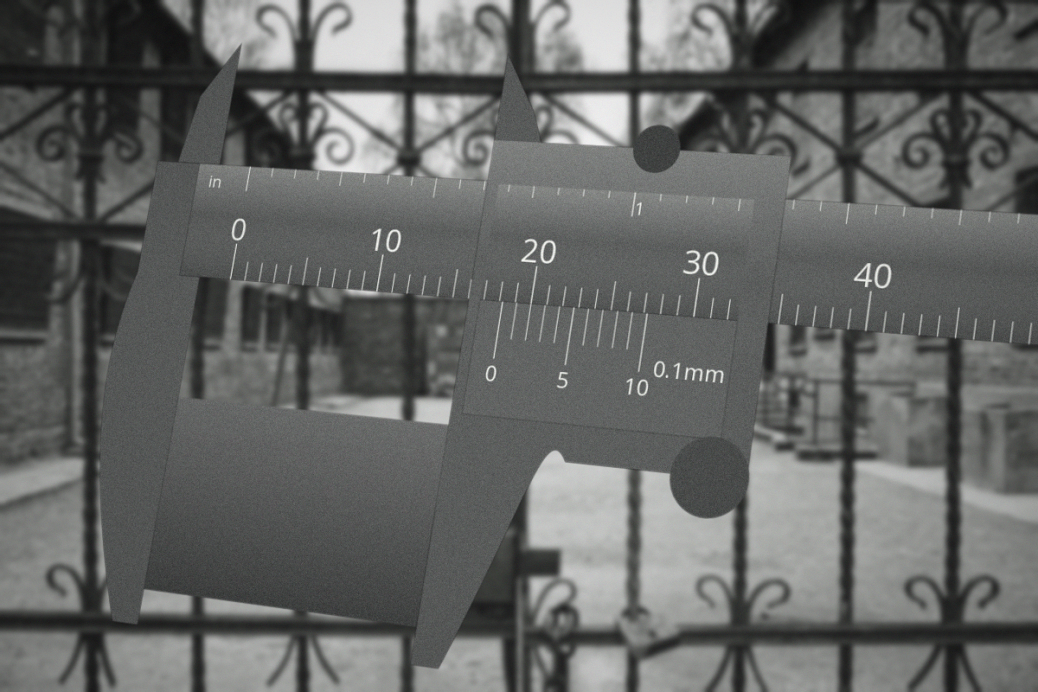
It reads 18.2 mm
